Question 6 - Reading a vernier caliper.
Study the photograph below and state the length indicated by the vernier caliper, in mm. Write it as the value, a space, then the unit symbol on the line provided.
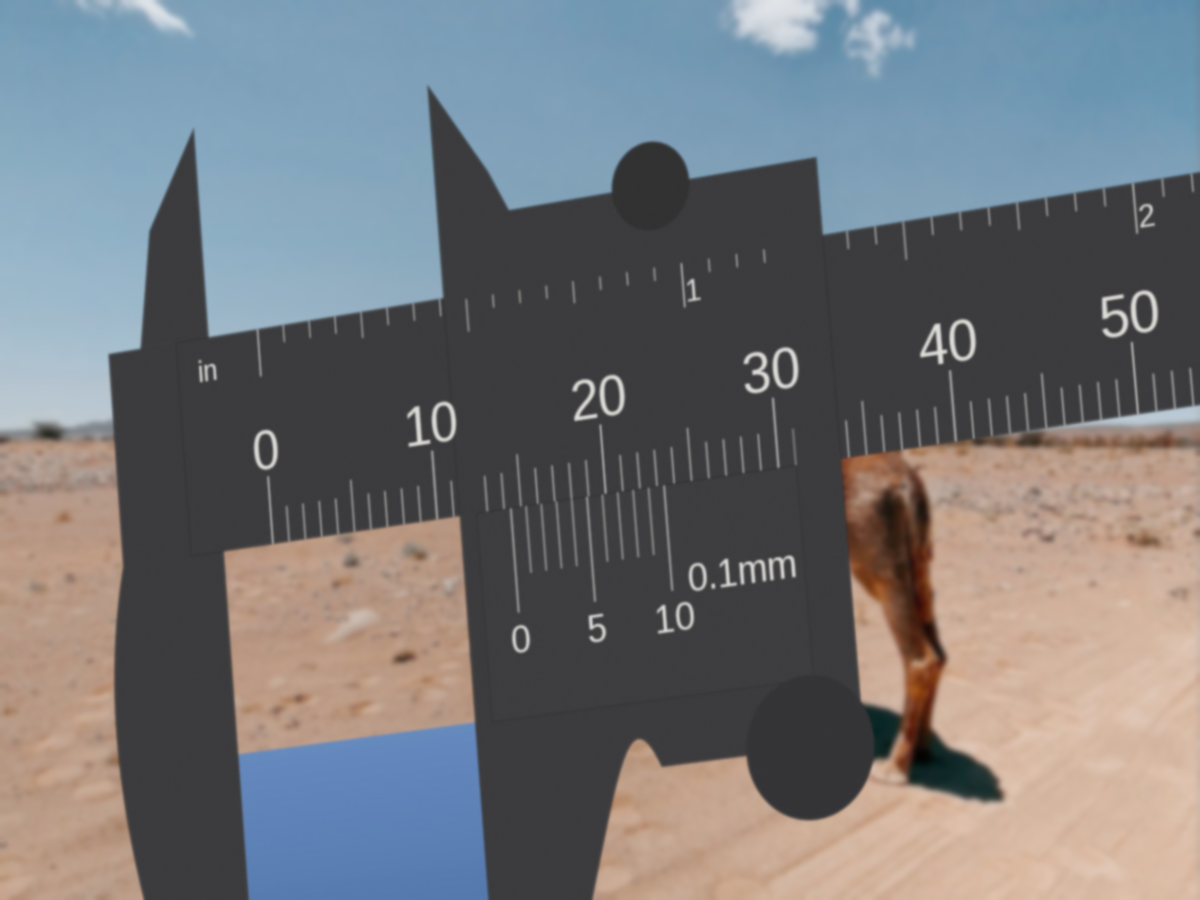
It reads 14.4 mm
